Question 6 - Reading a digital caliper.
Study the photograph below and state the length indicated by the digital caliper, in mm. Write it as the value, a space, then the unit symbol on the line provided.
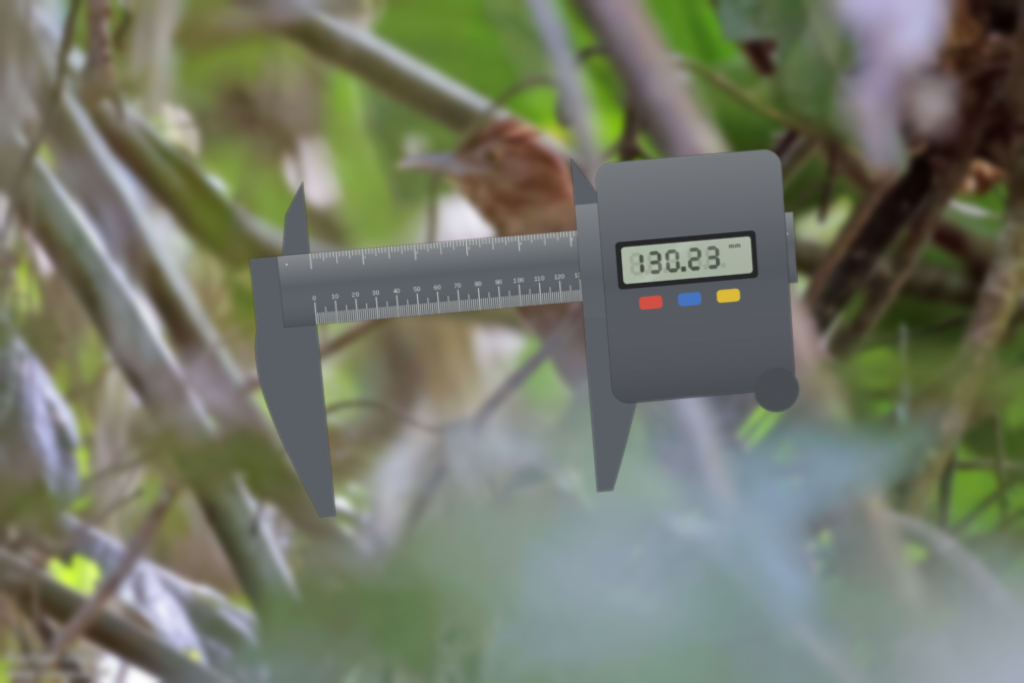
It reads 130.23 mm
